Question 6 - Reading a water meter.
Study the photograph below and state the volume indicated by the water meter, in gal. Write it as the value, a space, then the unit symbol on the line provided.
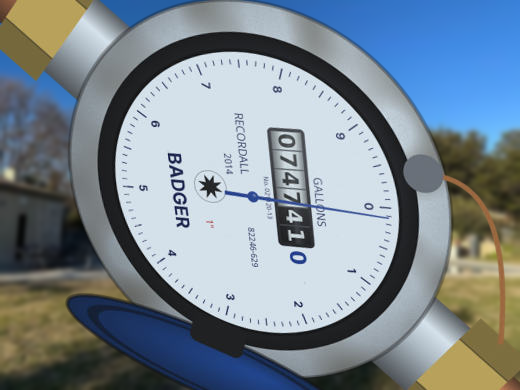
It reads 747410.1 gal
